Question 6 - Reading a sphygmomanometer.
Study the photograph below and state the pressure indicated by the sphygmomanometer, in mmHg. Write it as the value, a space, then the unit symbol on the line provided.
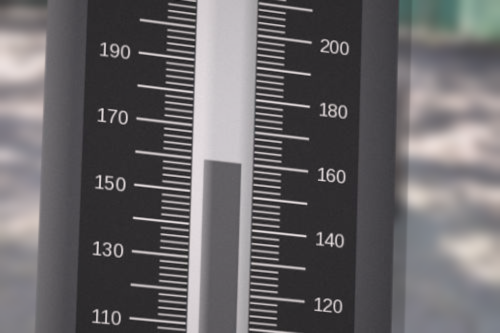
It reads 160 mmHg
